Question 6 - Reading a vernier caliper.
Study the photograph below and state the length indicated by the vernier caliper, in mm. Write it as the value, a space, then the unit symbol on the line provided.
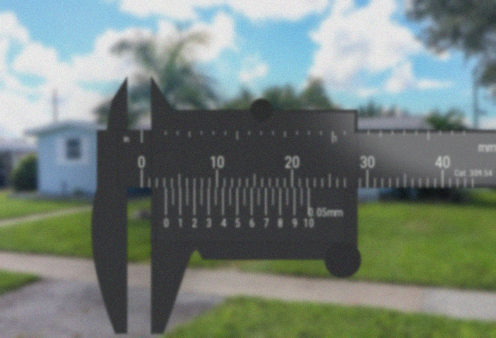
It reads 3.2 mm
